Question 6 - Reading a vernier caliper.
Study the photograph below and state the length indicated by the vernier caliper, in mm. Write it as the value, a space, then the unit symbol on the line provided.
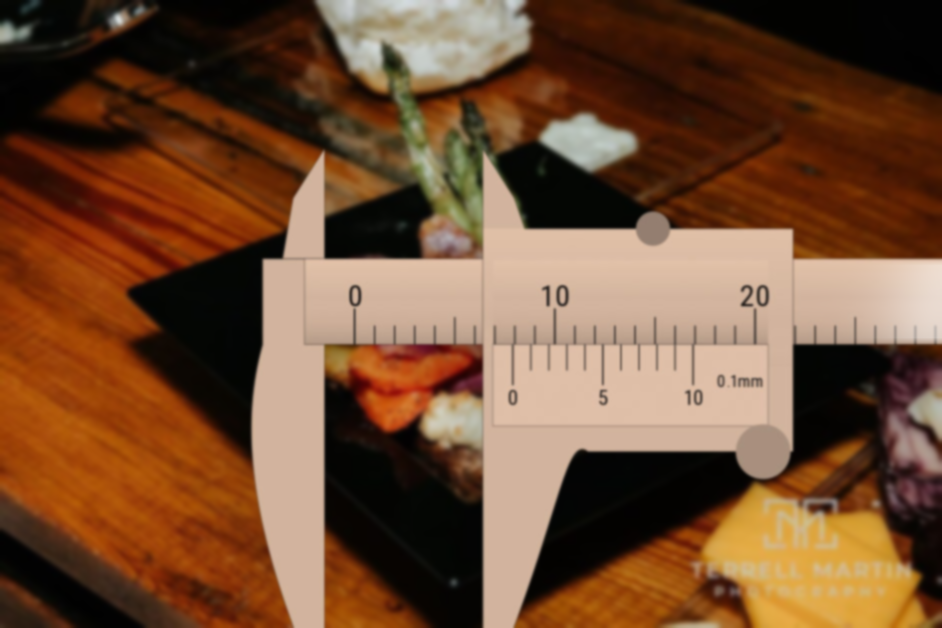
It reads 7.9 mm
